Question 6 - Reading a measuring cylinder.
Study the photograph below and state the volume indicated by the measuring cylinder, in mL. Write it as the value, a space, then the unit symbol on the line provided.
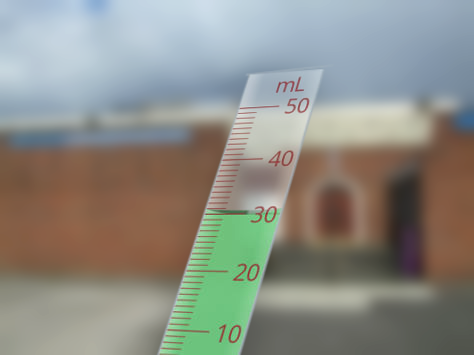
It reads 30 mL
